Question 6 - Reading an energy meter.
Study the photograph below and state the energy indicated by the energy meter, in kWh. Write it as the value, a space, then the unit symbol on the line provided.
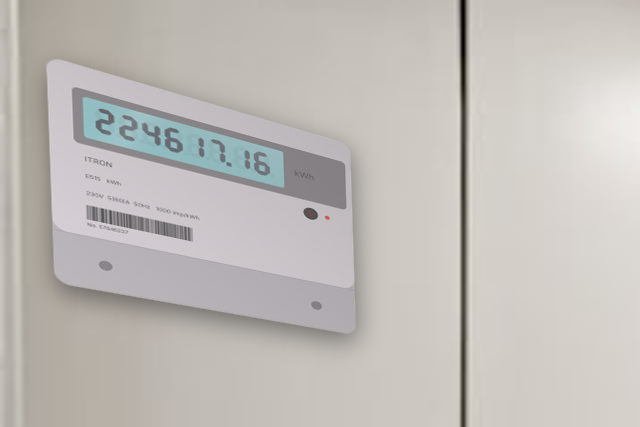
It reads 224617.16 kWh
